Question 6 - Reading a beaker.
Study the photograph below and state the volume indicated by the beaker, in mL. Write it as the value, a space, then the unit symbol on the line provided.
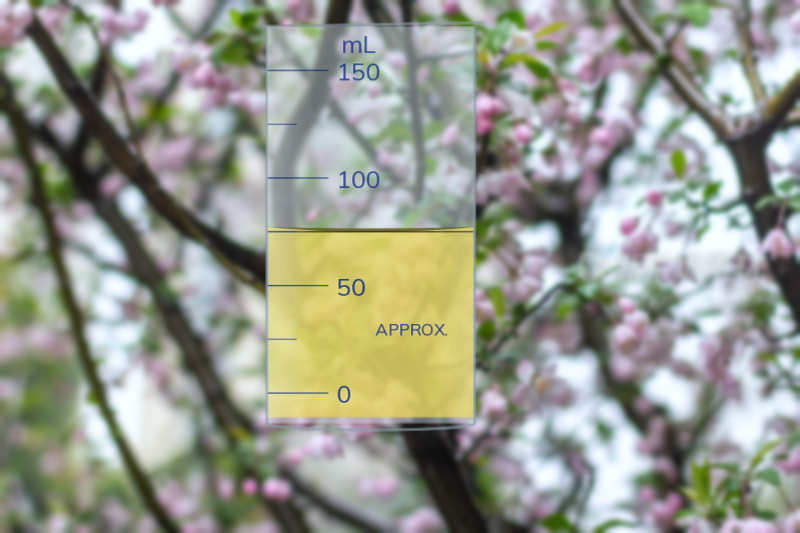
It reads 75 mL
